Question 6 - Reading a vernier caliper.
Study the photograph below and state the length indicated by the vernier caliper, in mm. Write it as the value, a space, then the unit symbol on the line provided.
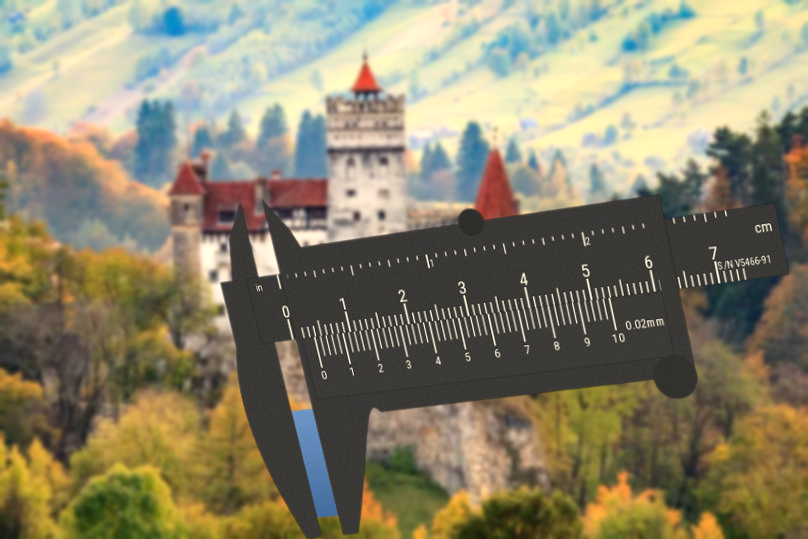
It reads 3.8 mm
